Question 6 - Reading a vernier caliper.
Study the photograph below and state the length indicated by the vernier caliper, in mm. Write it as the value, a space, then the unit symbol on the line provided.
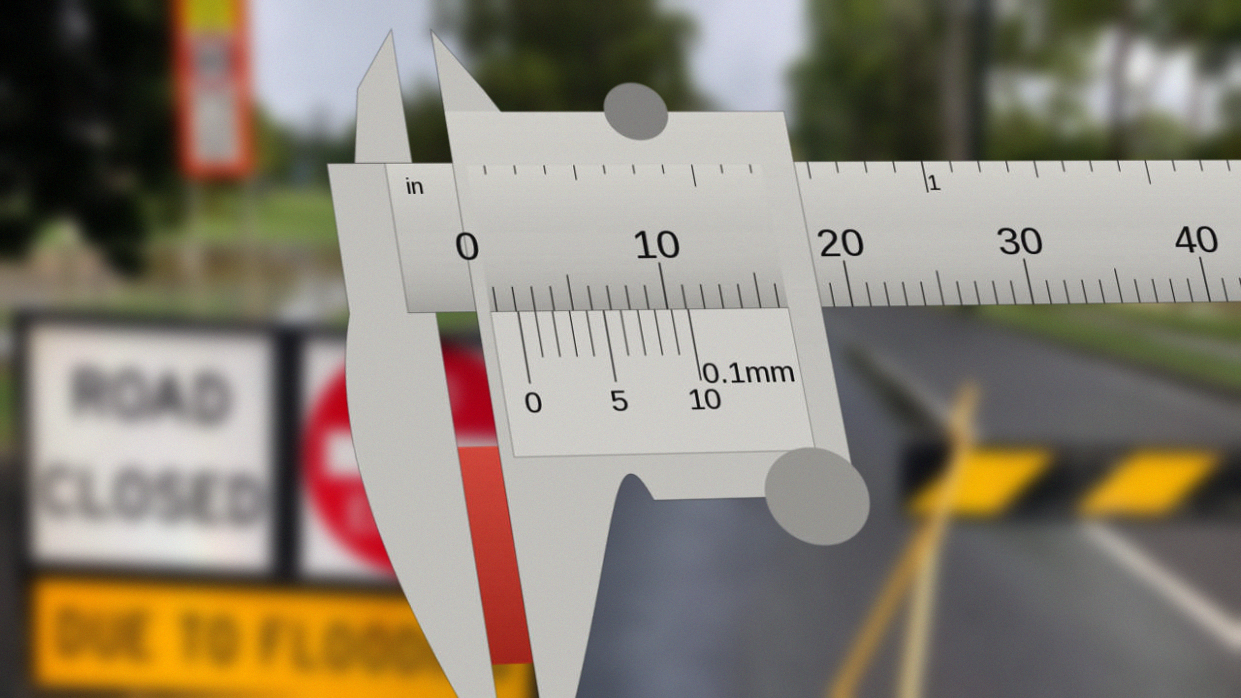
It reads 2.1 mm
